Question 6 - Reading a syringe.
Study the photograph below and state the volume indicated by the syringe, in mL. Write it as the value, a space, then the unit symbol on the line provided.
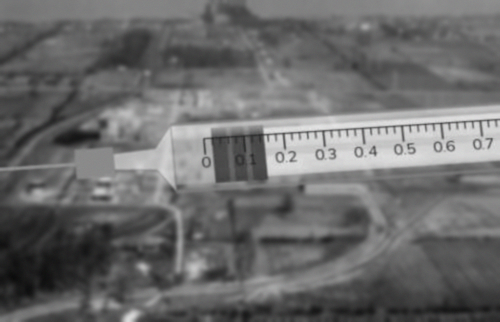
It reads 0.02 mL
